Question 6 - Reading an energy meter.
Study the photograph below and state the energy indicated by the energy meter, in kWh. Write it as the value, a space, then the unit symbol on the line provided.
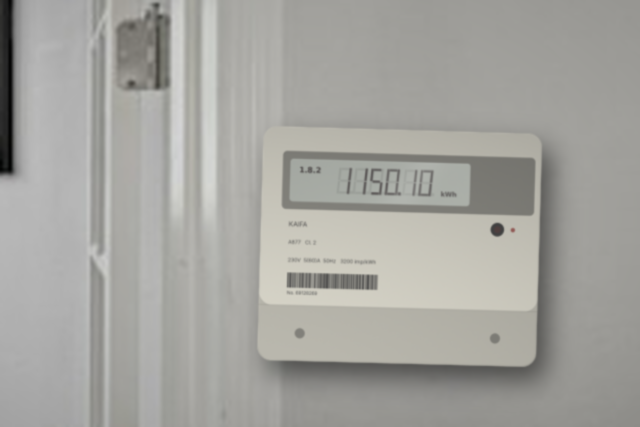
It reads 1150.10 kWh
